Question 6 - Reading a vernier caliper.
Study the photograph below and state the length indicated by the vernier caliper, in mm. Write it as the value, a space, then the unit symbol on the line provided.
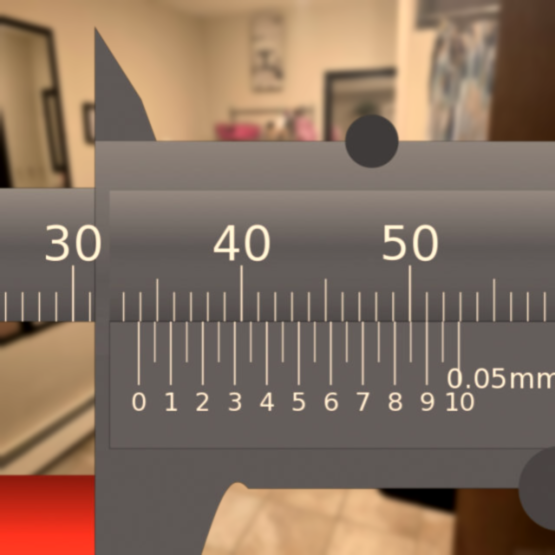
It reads 33.9 mm
